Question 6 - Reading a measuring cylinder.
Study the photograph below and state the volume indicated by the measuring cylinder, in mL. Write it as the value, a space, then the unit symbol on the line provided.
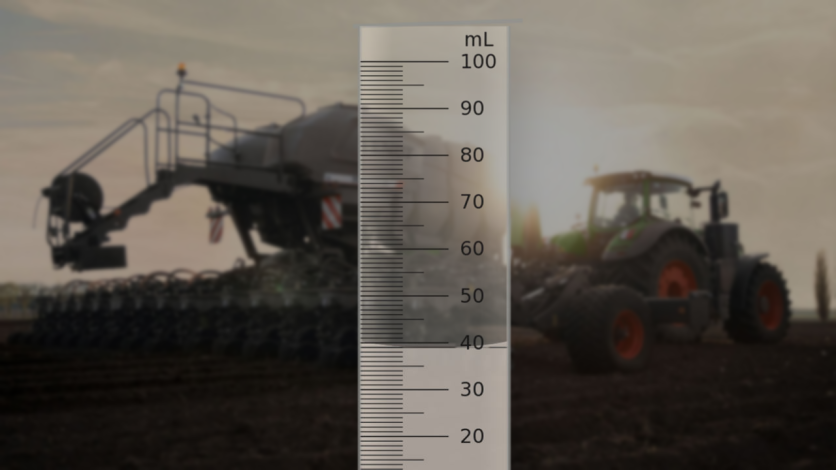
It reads 39 mL
